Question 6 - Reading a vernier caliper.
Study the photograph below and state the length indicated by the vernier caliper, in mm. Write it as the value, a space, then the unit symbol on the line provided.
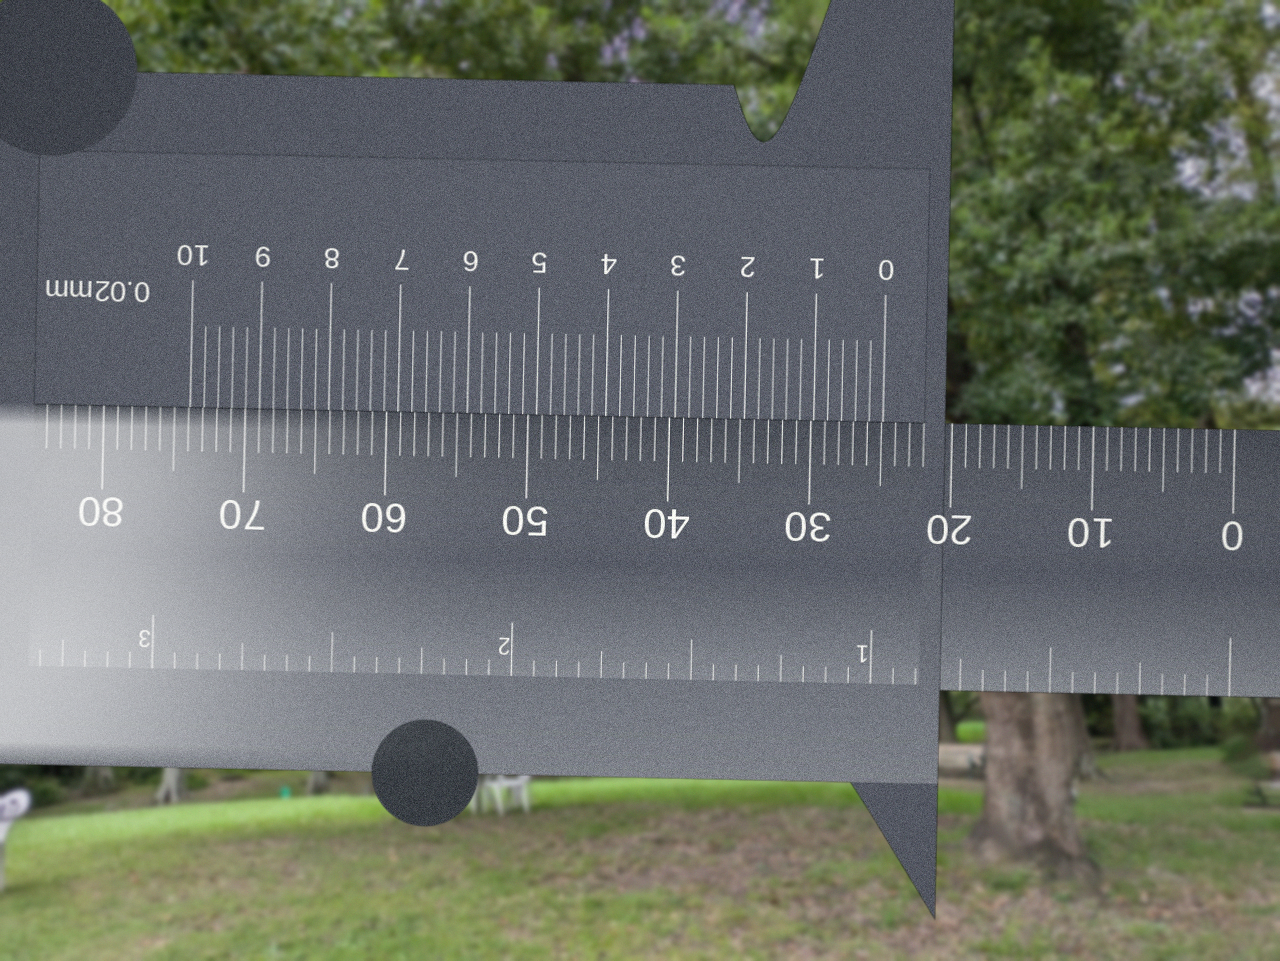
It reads 24.9 mm
